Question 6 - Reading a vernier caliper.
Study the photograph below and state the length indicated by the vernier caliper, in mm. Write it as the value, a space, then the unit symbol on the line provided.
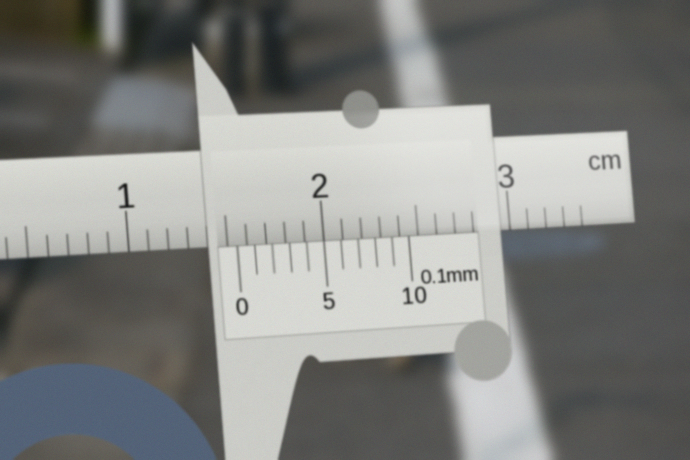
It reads 15.5 mm
